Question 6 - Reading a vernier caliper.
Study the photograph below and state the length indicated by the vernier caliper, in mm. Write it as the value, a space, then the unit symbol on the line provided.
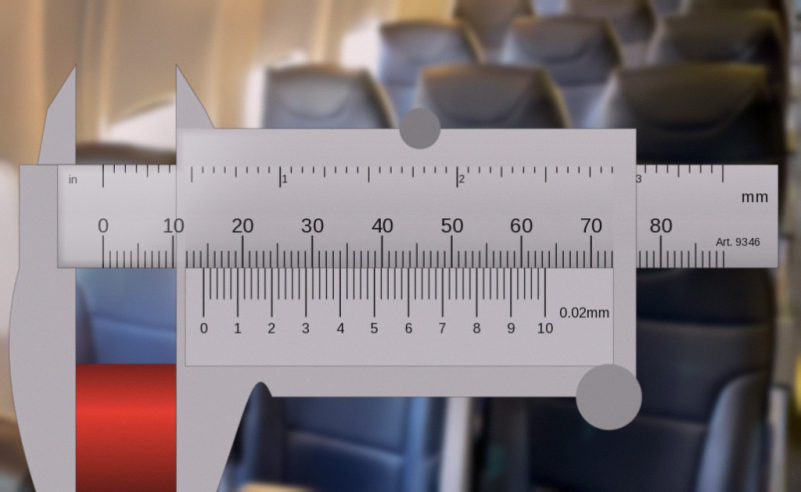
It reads 14.4 mm
